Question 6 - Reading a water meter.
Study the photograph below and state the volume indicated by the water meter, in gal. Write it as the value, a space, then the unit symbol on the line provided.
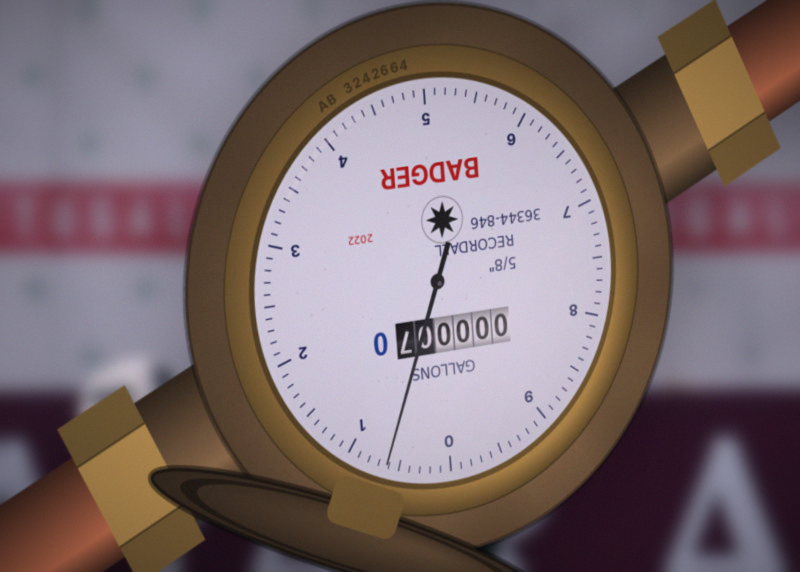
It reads 70.6 gal
